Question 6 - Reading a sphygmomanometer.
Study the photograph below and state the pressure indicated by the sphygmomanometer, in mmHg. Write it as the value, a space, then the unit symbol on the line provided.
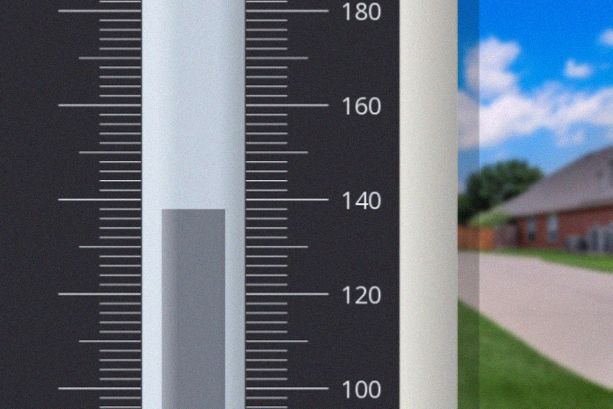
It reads 138 mmHg
